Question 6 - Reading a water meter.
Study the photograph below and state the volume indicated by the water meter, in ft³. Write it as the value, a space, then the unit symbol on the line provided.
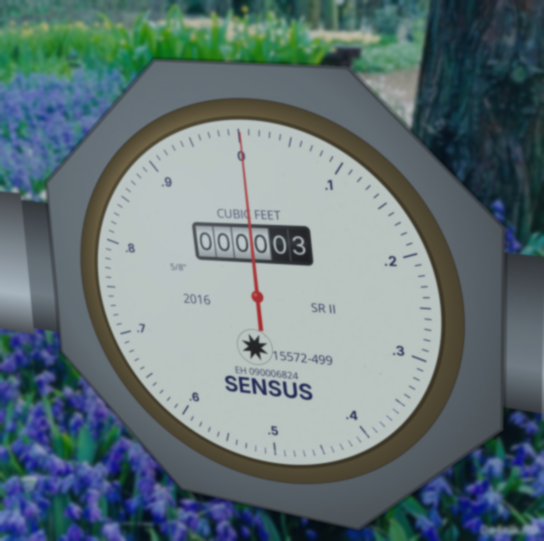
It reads 3.00 ft³
